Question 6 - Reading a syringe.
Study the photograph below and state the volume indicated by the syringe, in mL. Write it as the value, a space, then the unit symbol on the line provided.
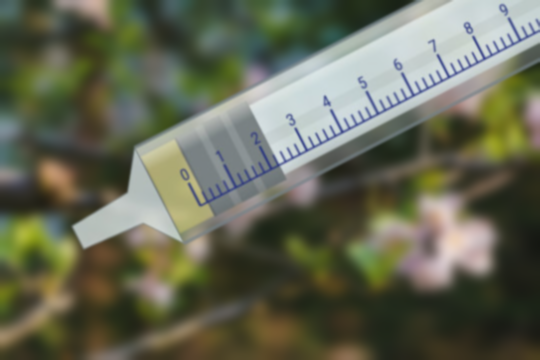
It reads 0.2 mL
